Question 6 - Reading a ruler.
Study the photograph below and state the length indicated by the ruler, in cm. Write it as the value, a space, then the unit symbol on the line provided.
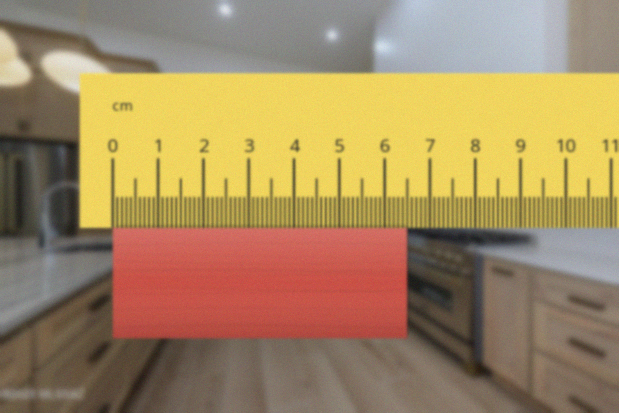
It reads 6.5 cm
